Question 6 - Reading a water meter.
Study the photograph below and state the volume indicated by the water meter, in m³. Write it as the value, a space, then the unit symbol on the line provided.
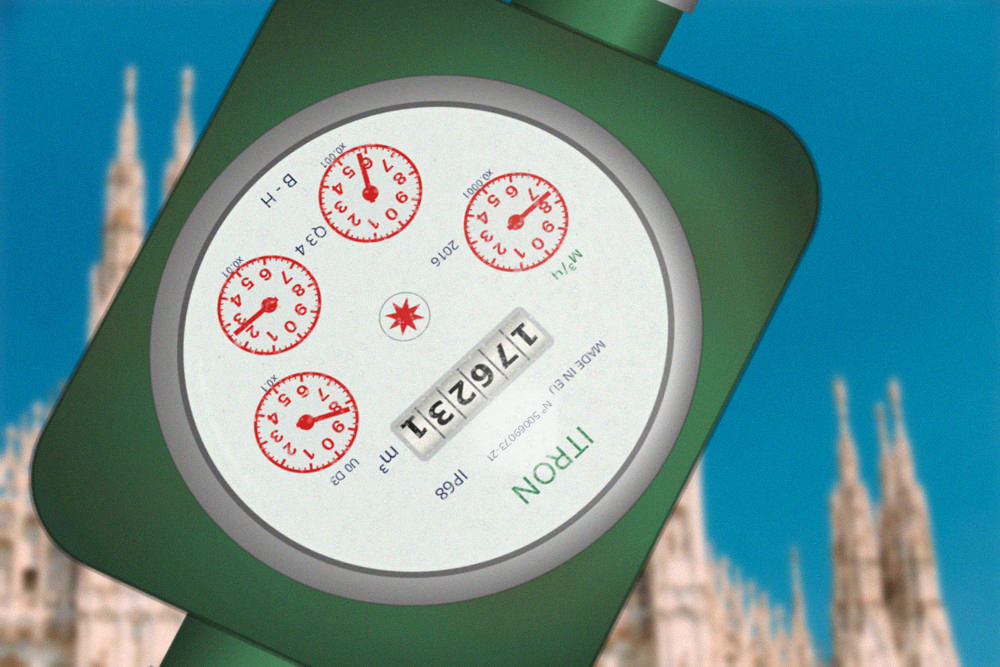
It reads 176230.8257 m³
